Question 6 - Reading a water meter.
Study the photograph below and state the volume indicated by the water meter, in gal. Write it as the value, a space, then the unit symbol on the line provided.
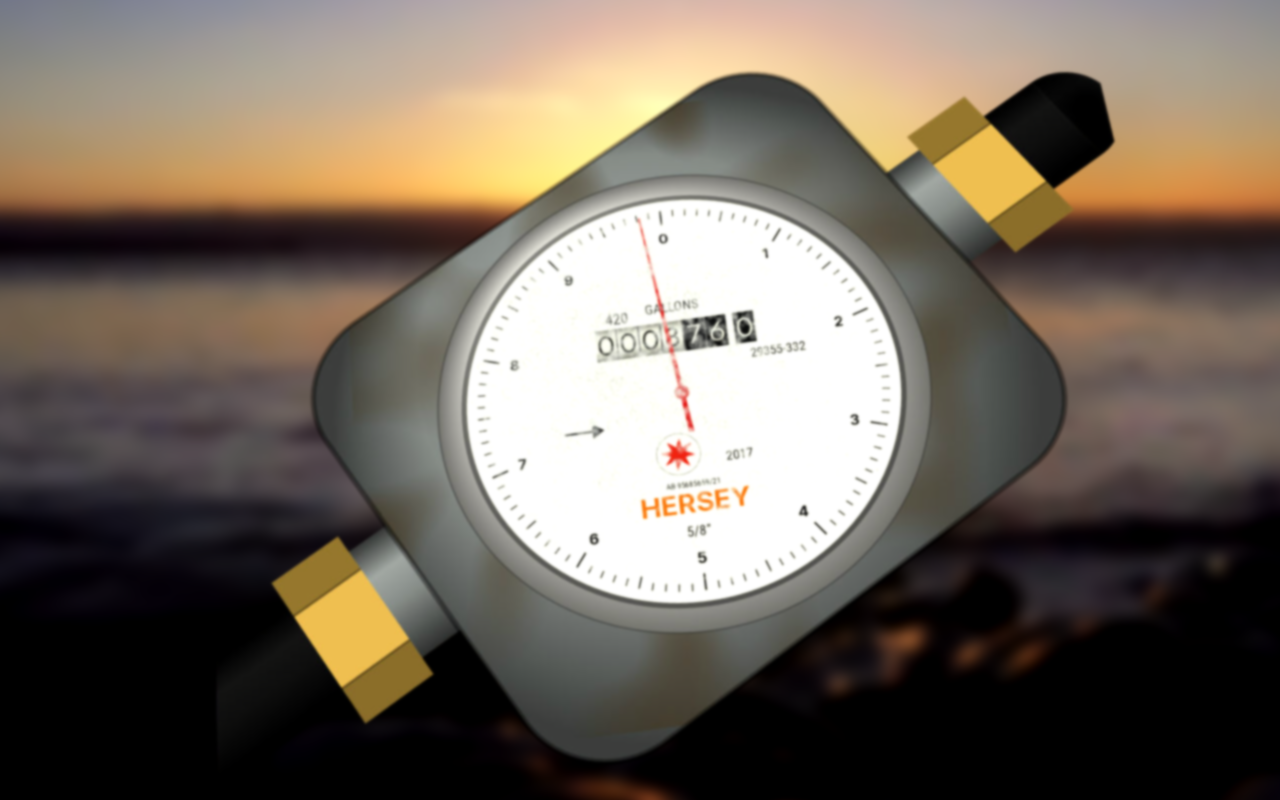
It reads 8759.8 gal
